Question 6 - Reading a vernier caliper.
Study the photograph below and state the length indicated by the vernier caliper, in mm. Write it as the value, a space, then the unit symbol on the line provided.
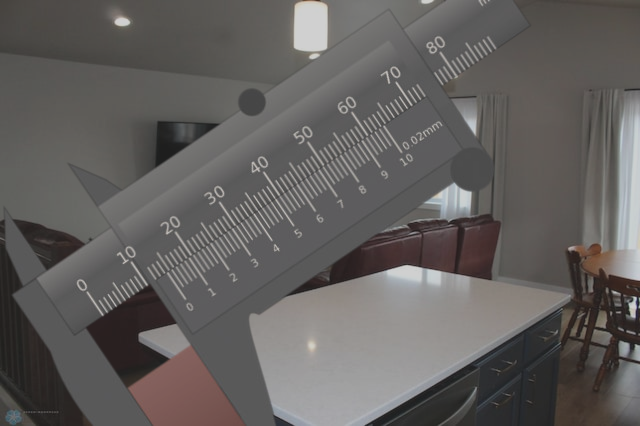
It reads 14.5 mm
